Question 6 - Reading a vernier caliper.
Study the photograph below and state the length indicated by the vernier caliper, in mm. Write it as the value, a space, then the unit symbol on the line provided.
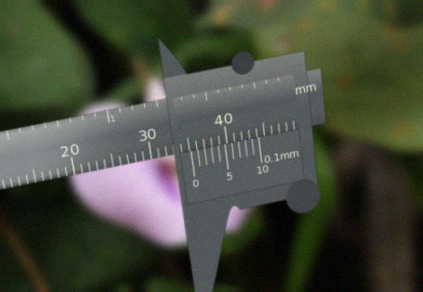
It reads 35.2 mm
